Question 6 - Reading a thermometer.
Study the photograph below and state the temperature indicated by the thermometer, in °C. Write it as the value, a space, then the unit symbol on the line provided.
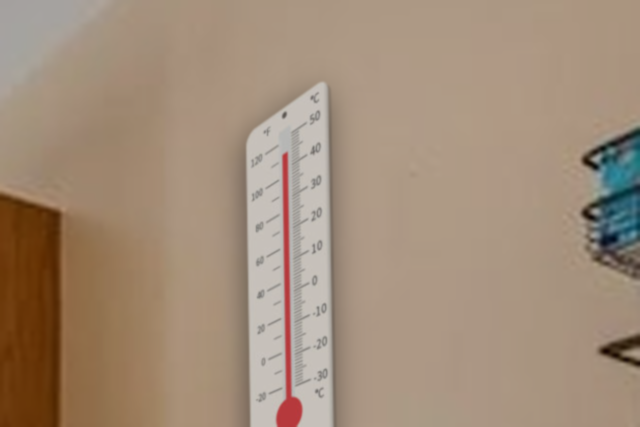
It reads 45 °C
